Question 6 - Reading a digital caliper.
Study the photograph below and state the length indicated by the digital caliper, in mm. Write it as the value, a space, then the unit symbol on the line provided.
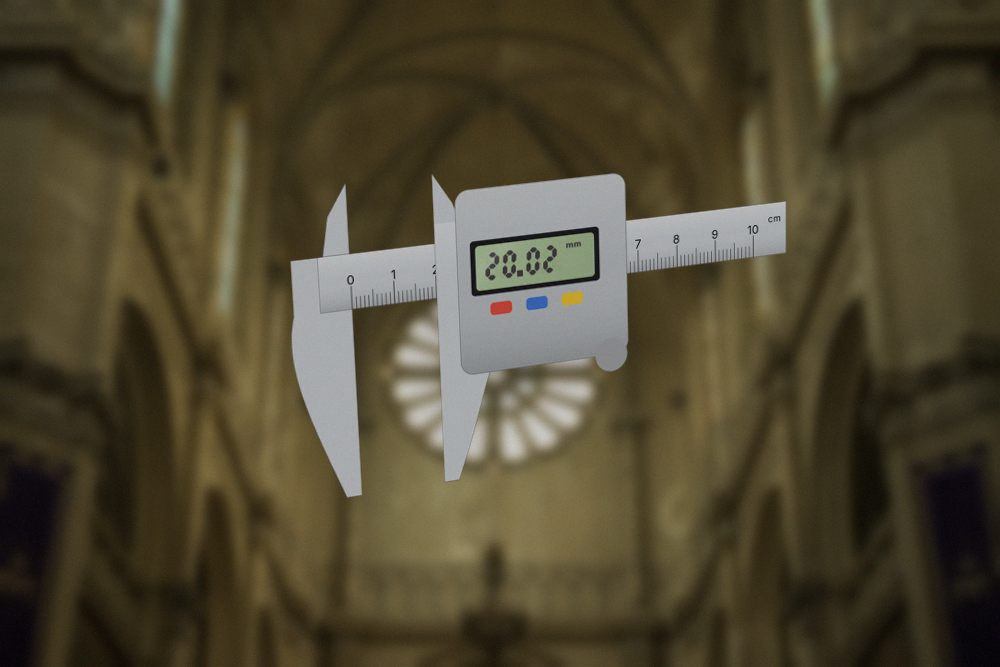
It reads 20.02 mm
